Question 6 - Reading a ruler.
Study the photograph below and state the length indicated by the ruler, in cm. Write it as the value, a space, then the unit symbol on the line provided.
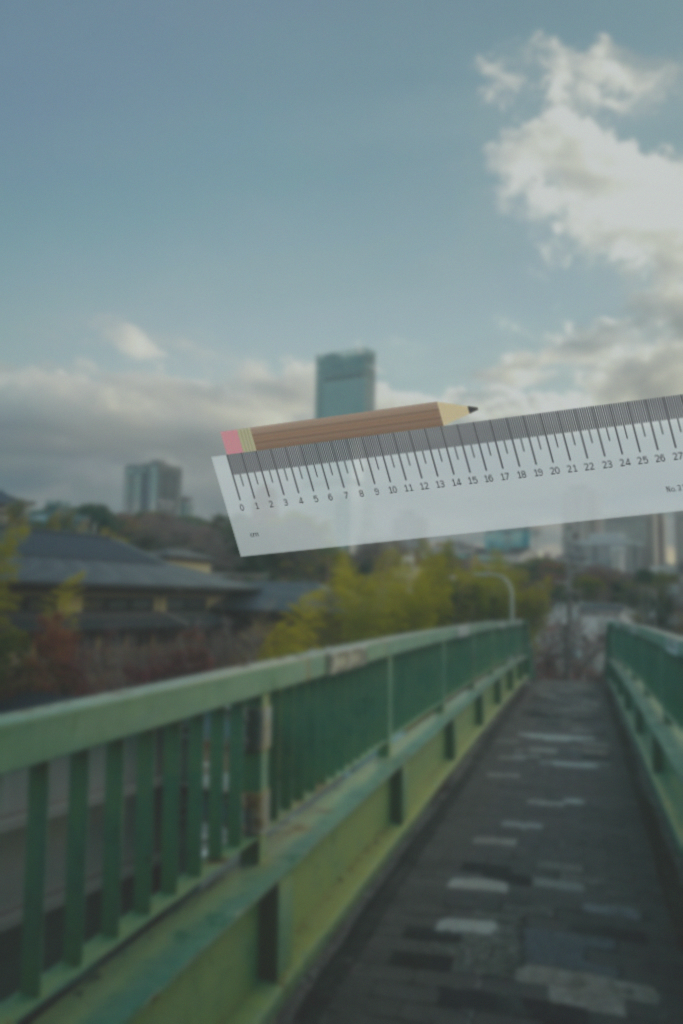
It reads 16.5 cm
